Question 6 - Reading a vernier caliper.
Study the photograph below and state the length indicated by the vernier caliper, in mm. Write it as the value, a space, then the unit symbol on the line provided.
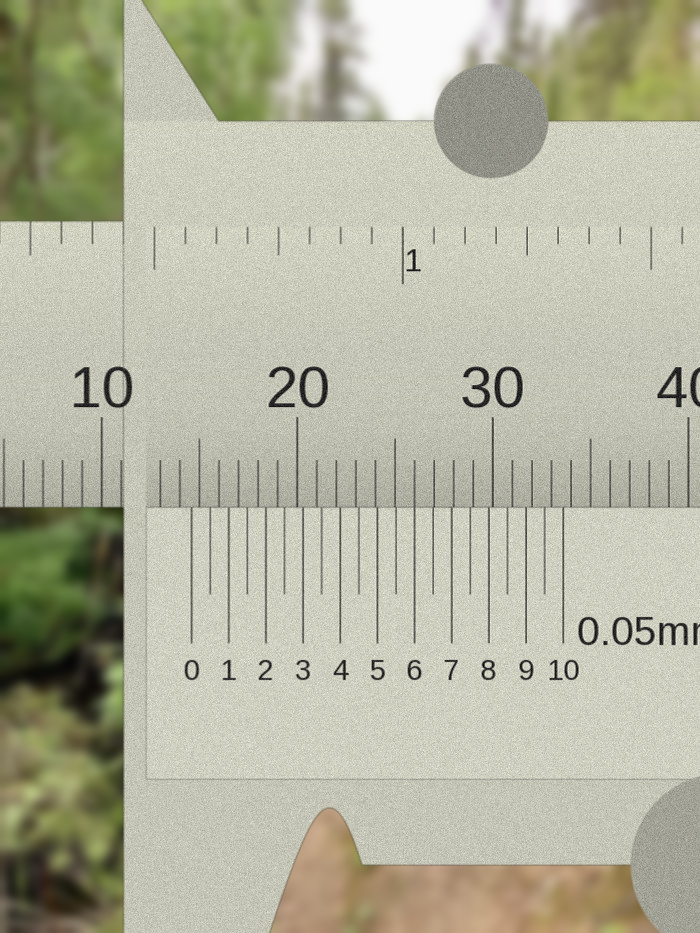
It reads 14.6 mm
